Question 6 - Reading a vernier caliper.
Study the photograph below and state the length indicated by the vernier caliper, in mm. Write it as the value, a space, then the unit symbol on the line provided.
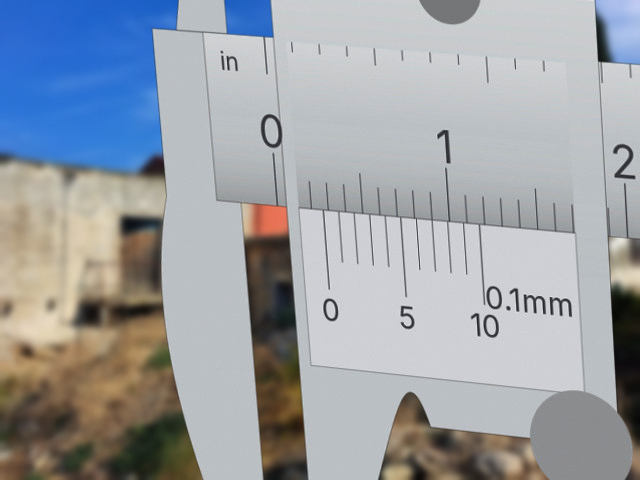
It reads 2.7 mm
